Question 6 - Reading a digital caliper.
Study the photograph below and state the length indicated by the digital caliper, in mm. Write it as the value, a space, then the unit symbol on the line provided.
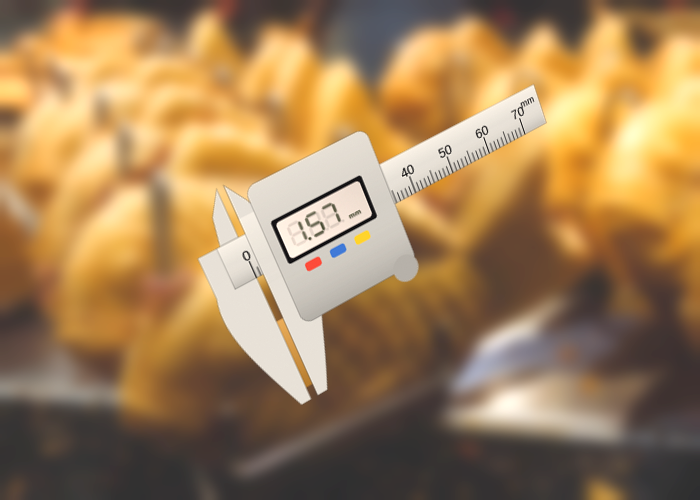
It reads 1.57 mm
